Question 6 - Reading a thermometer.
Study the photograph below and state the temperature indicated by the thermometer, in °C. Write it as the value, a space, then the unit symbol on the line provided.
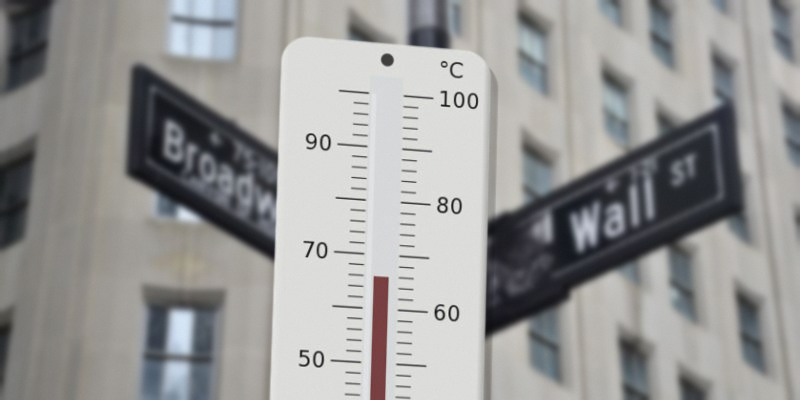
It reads 66 °C
